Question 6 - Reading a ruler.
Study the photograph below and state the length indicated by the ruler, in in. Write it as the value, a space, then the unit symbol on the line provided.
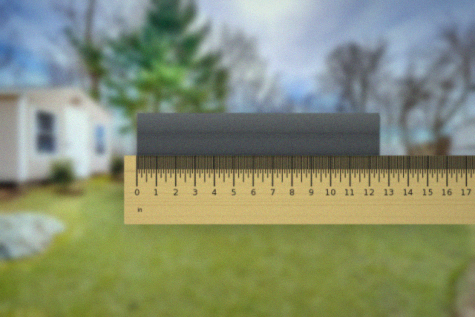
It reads 12.5 in
